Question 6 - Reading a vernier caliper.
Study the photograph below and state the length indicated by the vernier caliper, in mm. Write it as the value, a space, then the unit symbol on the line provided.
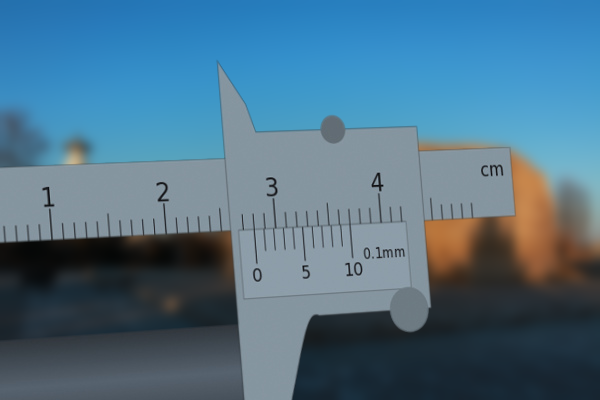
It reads 28.0 mm
